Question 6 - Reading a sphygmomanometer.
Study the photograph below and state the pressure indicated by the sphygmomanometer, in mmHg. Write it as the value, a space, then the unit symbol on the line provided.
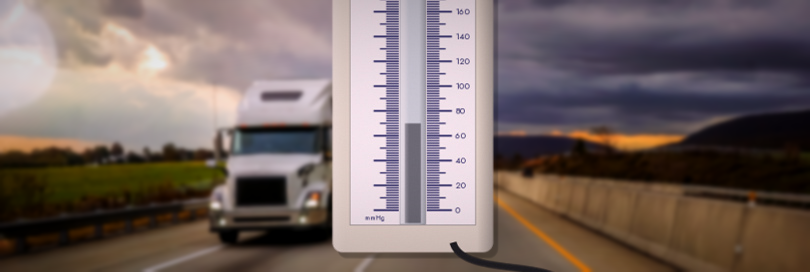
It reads 70 mmHg
